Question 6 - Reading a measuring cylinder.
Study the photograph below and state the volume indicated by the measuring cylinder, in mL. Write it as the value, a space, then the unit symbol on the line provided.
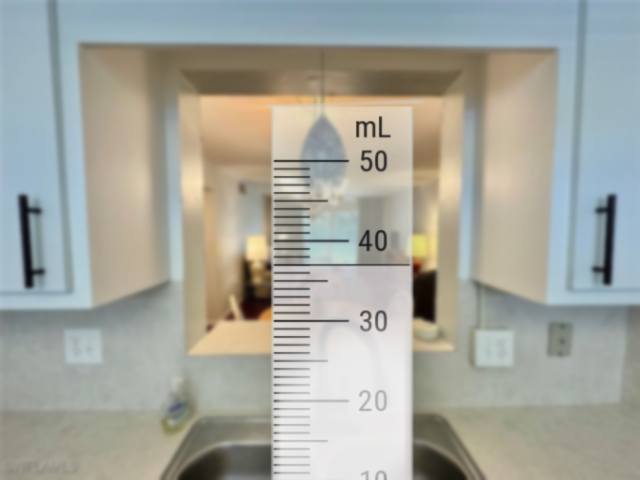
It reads 37 mL
